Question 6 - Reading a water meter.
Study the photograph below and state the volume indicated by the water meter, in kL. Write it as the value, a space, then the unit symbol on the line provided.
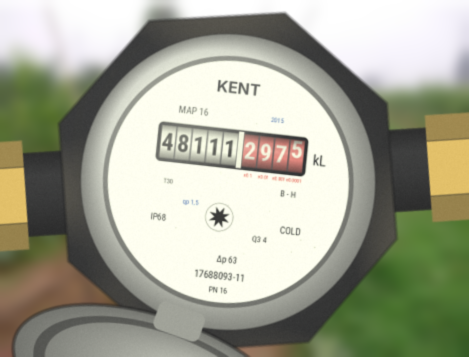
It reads 48111.2975 kL
